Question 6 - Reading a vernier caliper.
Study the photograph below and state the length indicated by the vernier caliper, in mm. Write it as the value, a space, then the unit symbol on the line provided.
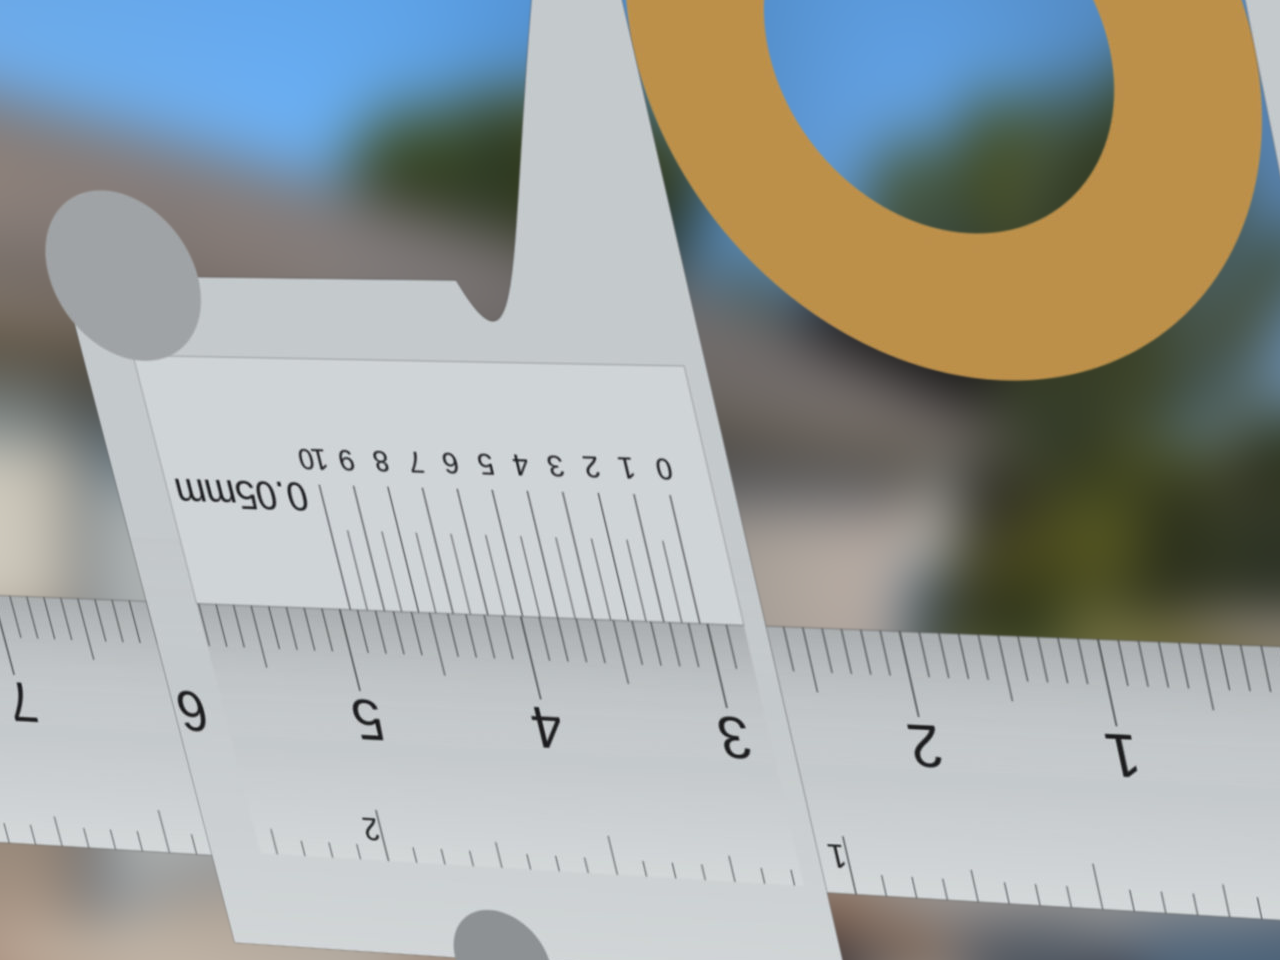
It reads 30.4 mm
